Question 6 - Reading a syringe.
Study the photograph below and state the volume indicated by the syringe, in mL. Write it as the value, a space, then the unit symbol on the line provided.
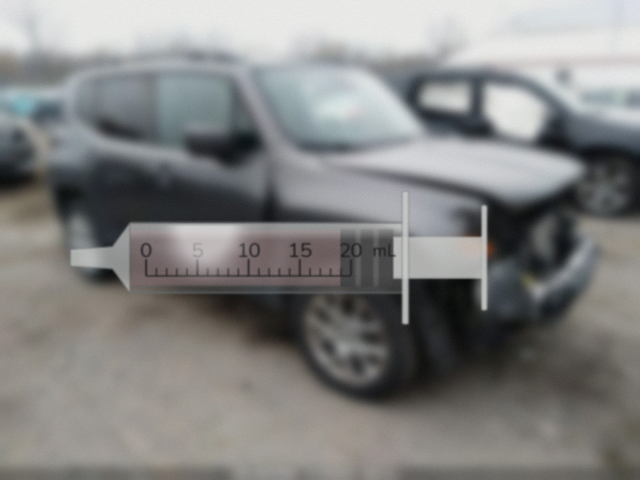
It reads 19 mL
